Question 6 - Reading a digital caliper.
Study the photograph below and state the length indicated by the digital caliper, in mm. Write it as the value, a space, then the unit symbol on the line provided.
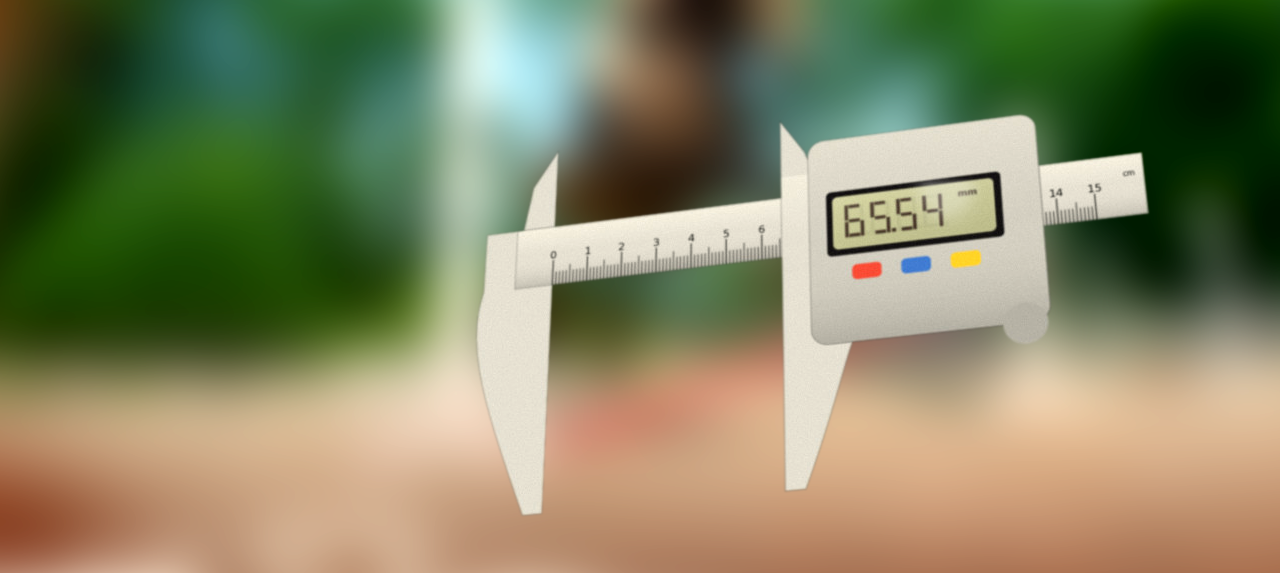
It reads 65.54 mm
